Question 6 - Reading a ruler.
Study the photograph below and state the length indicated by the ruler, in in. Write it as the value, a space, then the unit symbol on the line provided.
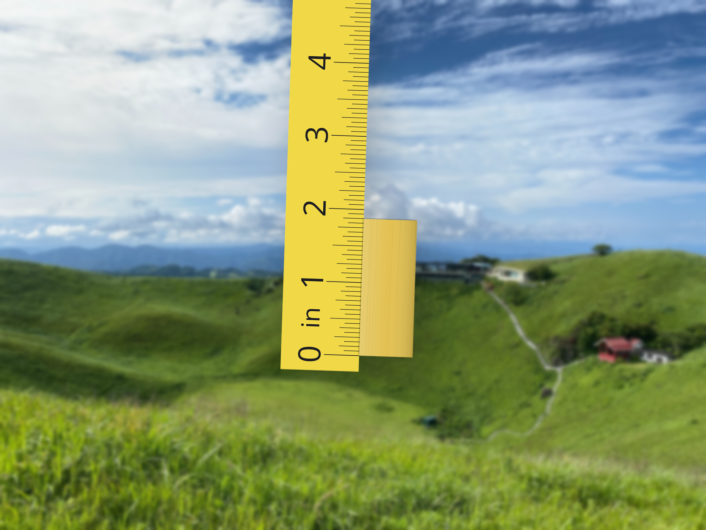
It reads 1.875 in
